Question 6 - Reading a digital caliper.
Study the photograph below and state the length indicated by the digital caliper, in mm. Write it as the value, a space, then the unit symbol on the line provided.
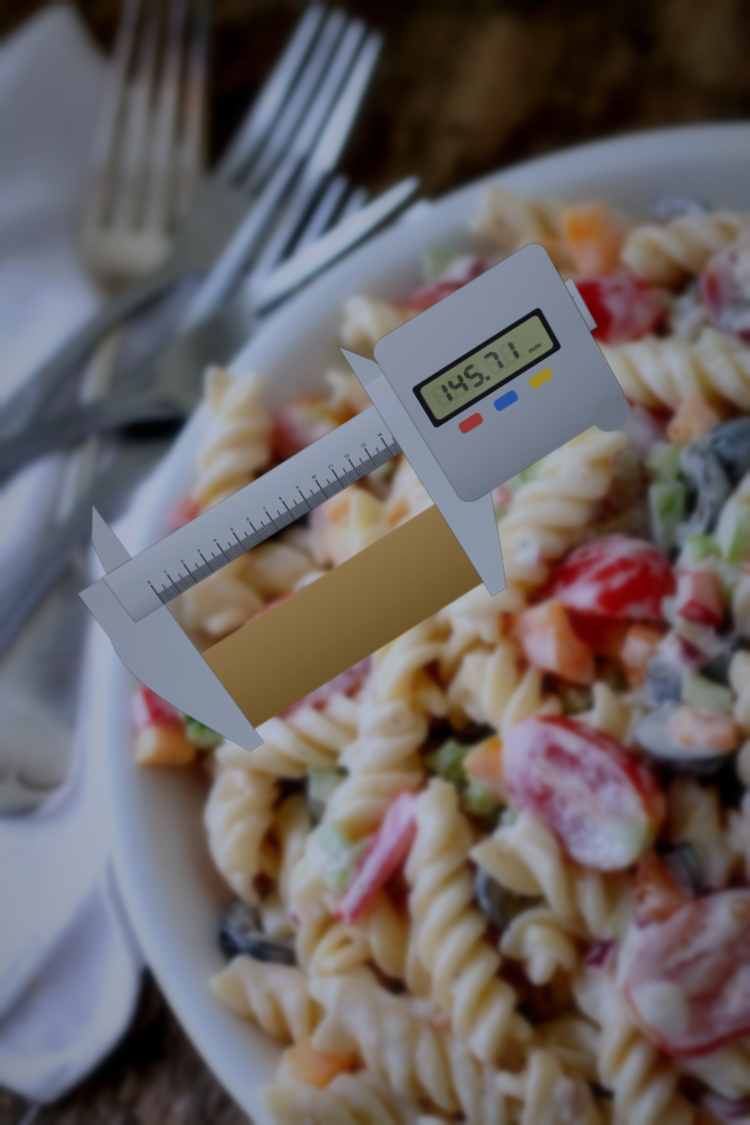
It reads 145.71 mm
